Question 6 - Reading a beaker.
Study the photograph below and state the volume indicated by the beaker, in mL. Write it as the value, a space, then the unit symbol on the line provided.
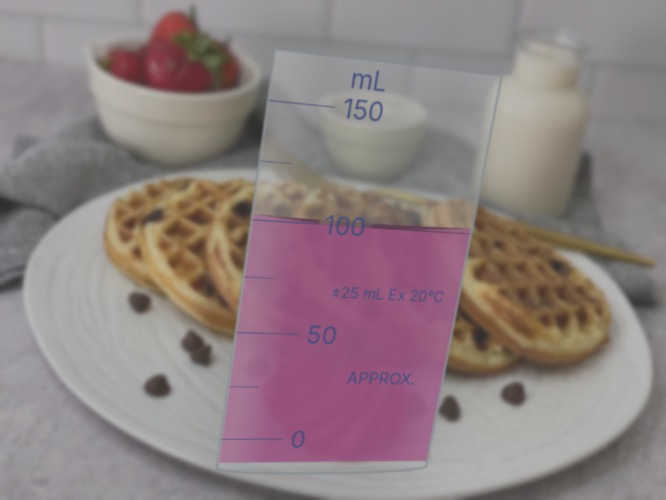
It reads 100 mL
